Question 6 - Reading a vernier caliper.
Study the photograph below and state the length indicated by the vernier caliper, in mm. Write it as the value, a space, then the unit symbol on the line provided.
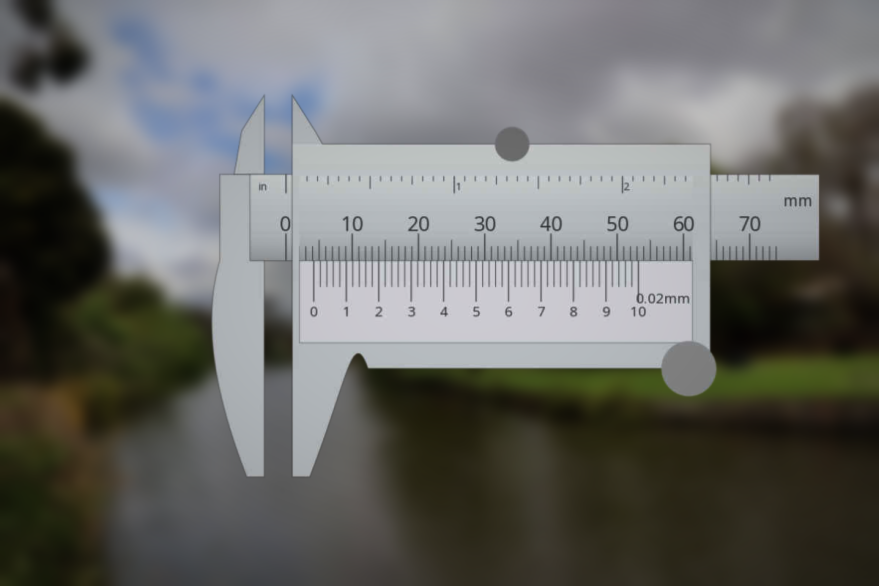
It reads 4.2 mm
